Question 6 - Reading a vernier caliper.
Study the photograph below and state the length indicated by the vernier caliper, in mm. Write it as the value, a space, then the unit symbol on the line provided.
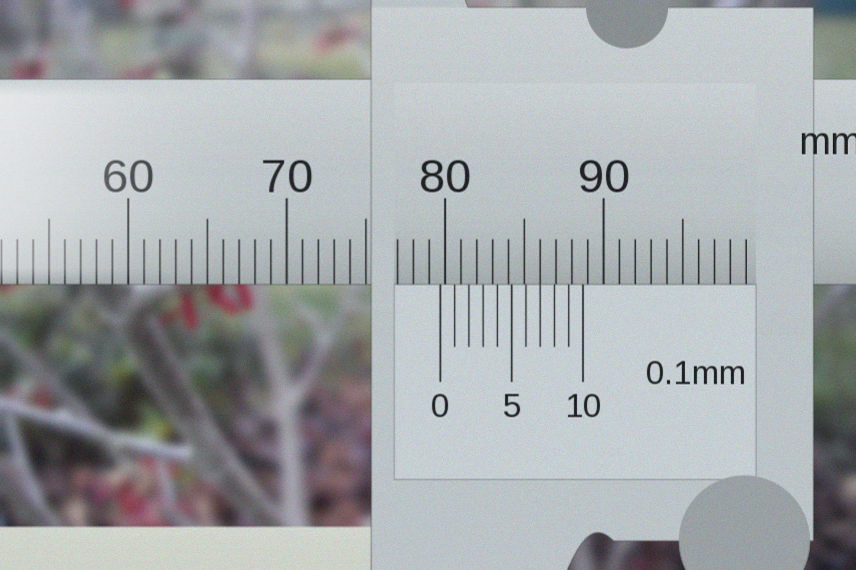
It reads 79.7 mm
